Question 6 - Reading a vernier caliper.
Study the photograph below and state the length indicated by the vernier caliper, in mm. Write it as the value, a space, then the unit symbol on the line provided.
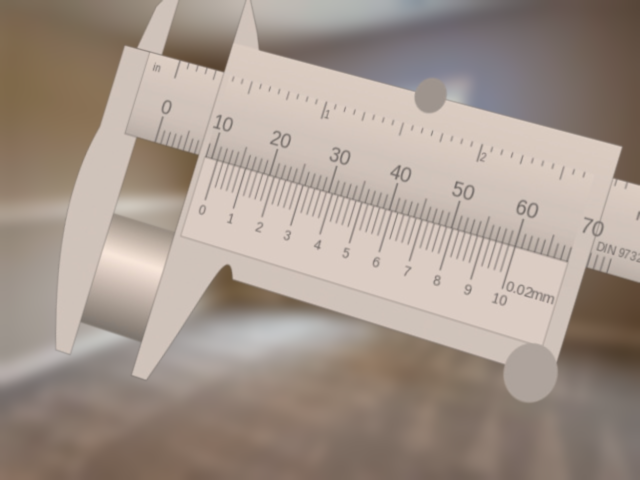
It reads 11.0 mm
